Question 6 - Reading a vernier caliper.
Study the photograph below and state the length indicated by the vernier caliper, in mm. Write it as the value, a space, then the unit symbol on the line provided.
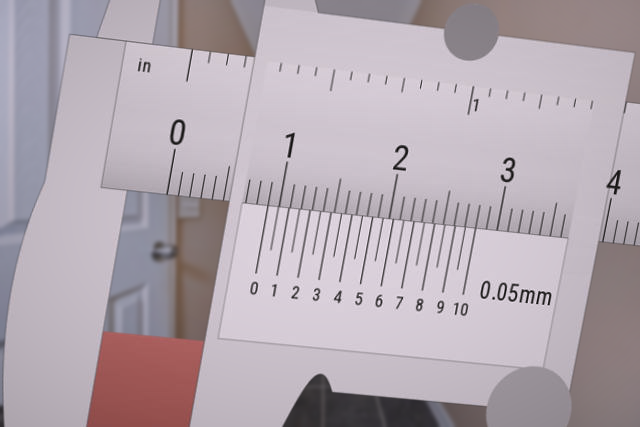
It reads 9.0 mm
